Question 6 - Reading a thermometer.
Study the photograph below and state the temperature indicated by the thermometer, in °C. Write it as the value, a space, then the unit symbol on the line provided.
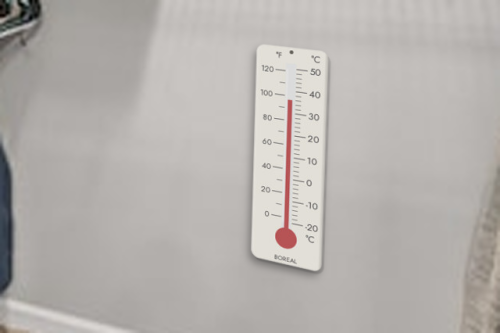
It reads 36 °C
